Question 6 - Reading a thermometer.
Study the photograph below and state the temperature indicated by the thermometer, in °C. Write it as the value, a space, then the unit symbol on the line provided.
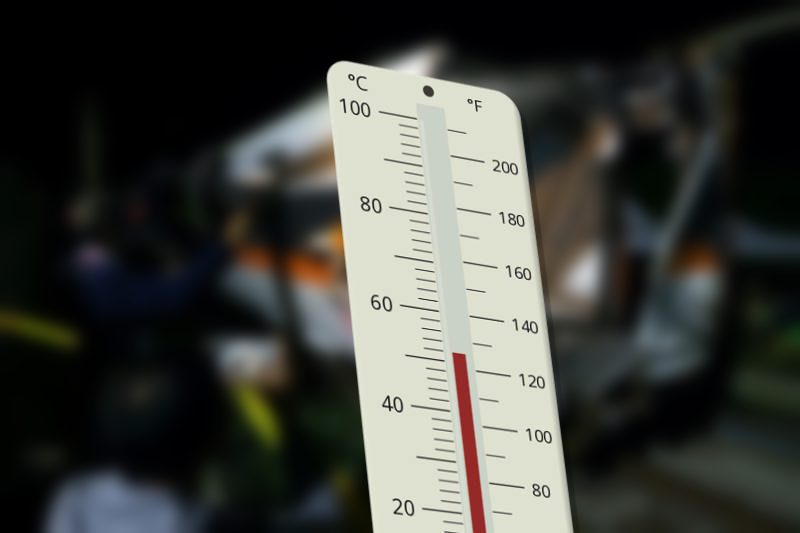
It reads 52 °C
